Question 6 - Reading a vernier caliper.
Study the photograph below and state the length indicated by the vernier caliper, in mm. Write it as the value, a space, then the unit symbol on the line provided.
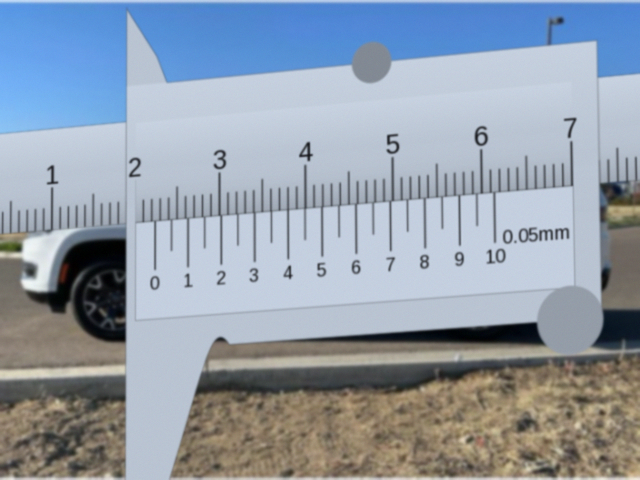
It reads 22.4 mm
